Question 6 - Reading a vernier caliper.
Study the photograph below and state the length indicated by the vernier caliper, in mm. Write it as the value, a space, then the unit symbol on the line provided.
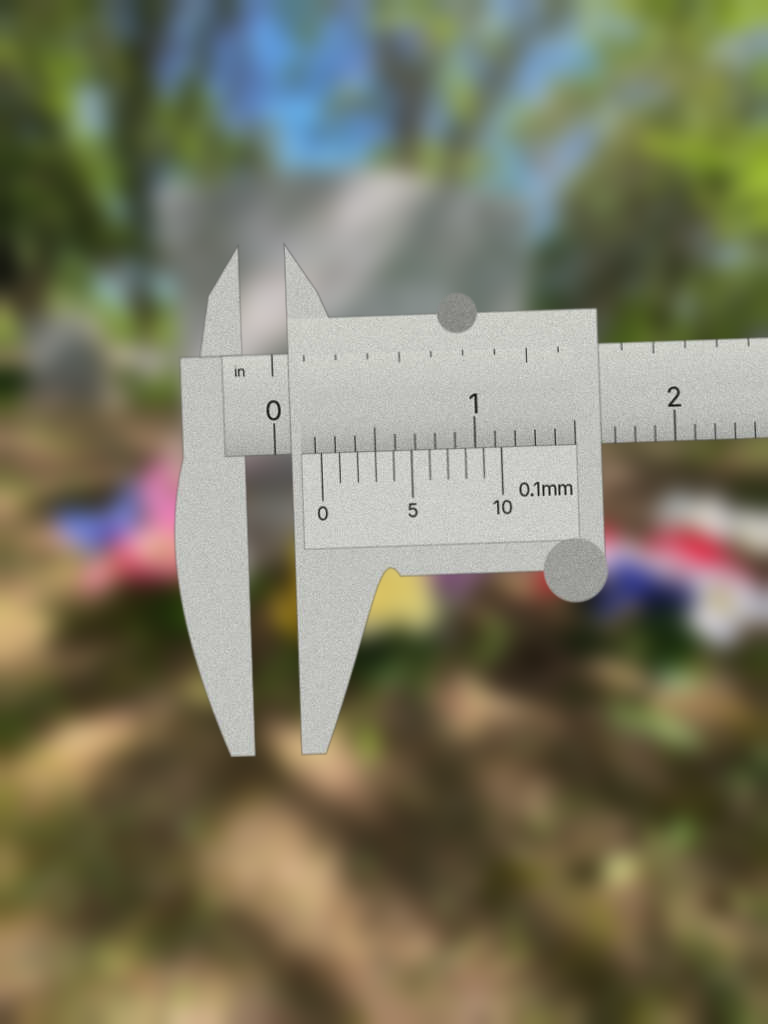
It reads 2.3 mm
